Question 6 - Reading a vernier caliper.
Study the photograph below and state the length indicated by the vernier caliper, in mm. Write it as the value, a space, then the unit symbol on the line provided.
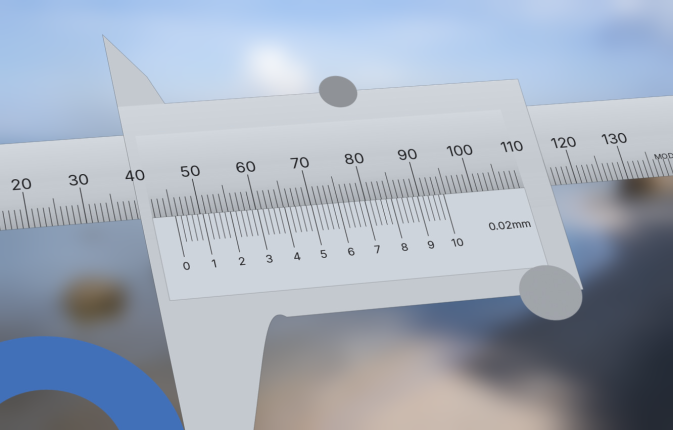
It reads 45.6 mm
